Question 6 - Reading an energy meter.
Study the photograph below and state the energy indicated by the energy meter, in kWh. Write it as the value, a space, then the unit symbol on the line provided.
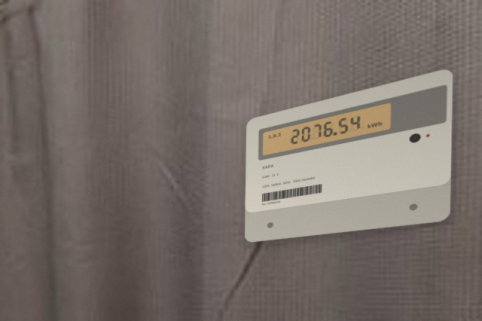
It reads 2076.54 kWh
